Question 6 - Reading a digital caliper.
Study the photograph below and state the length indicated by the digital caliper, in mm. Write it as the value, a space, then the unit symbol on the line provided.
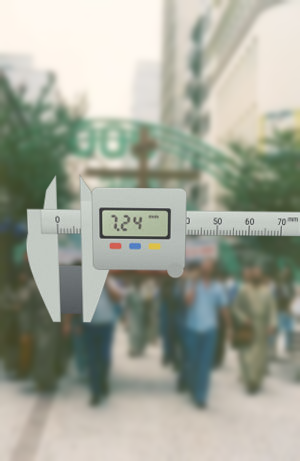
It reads 7.24 mm
